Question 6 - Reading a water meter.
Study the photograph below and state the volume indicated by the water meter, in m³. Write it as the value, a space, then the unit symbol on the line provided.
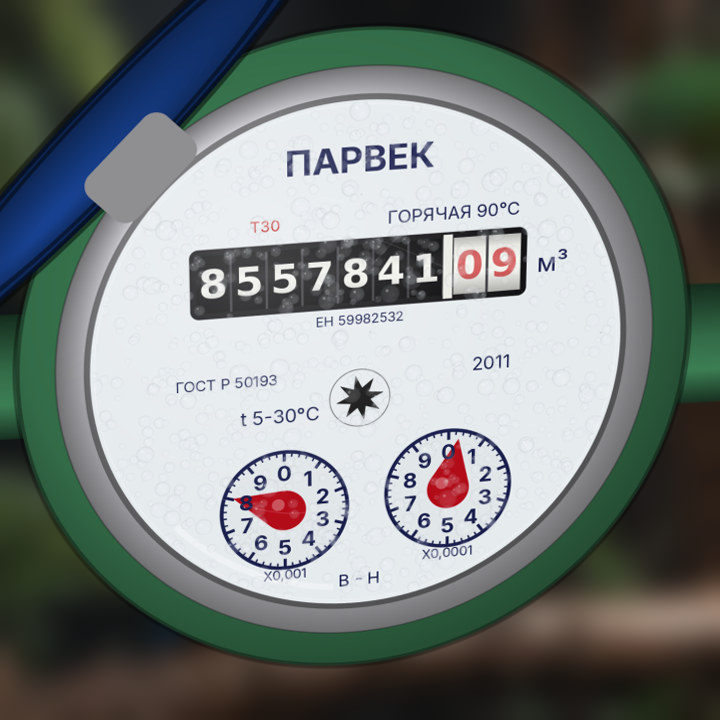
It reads 8557841.0980 m³
